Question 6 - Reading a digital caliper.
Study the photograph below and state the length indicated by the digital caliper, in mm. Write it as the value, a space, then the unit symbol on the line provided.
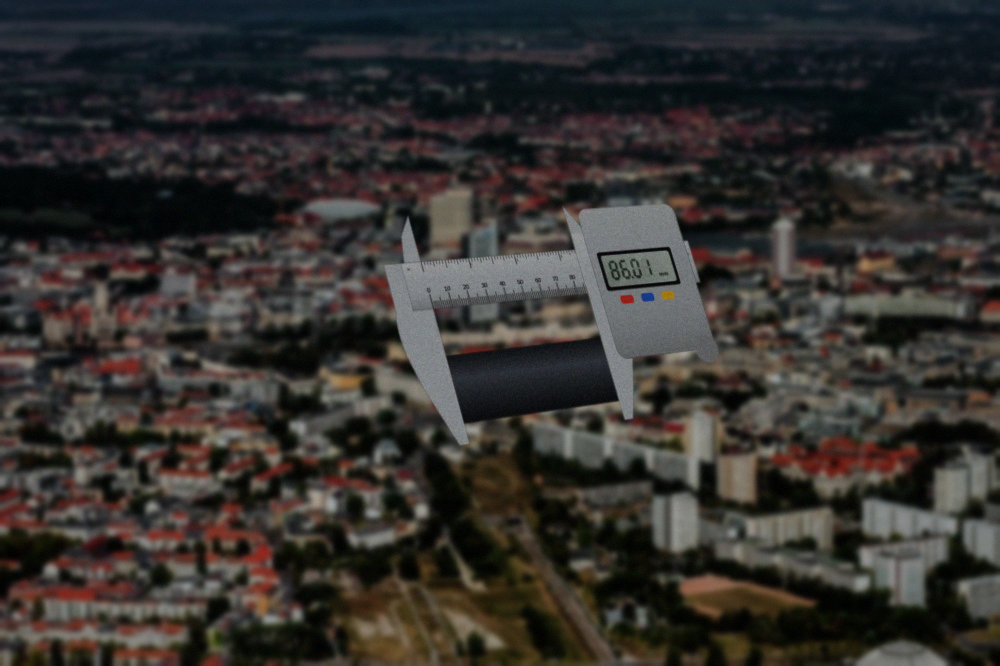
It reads 86.01 mm
